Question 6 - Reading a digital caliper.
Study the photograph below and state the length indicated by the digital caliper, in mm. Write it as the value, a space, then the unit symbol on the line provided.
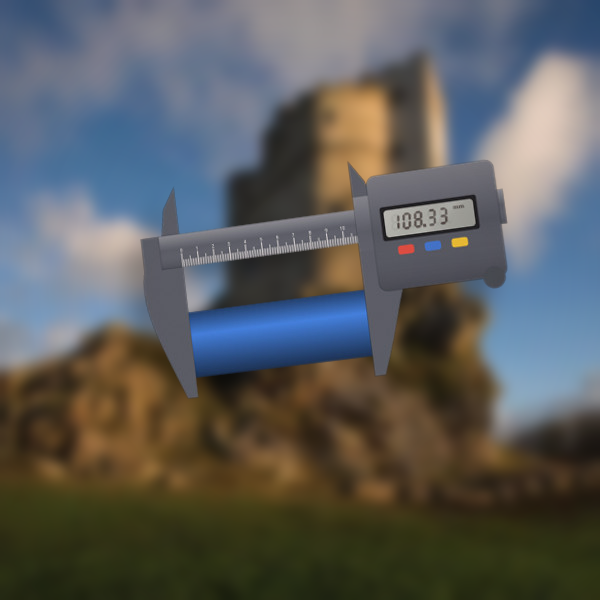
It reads 108.33 mm
